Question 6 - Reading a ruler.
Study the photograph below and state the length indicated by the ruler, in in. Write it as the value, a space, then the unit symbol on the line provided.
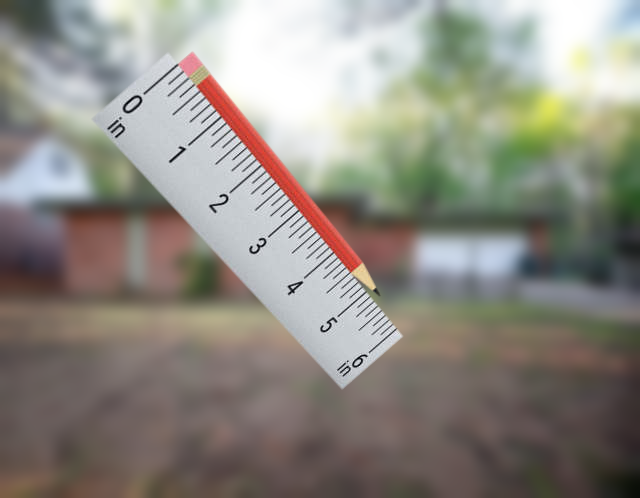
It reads 5.25 in
